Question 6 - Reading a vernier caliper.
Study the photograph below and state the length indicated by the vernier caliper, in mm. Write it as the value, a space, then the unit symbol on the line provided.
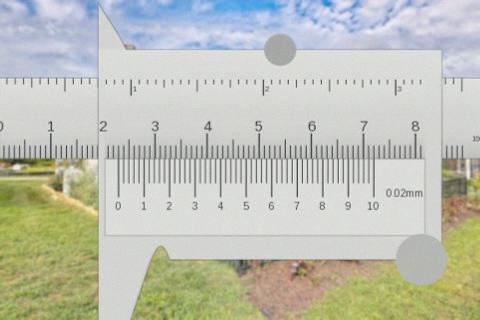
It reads 23.0 mm
